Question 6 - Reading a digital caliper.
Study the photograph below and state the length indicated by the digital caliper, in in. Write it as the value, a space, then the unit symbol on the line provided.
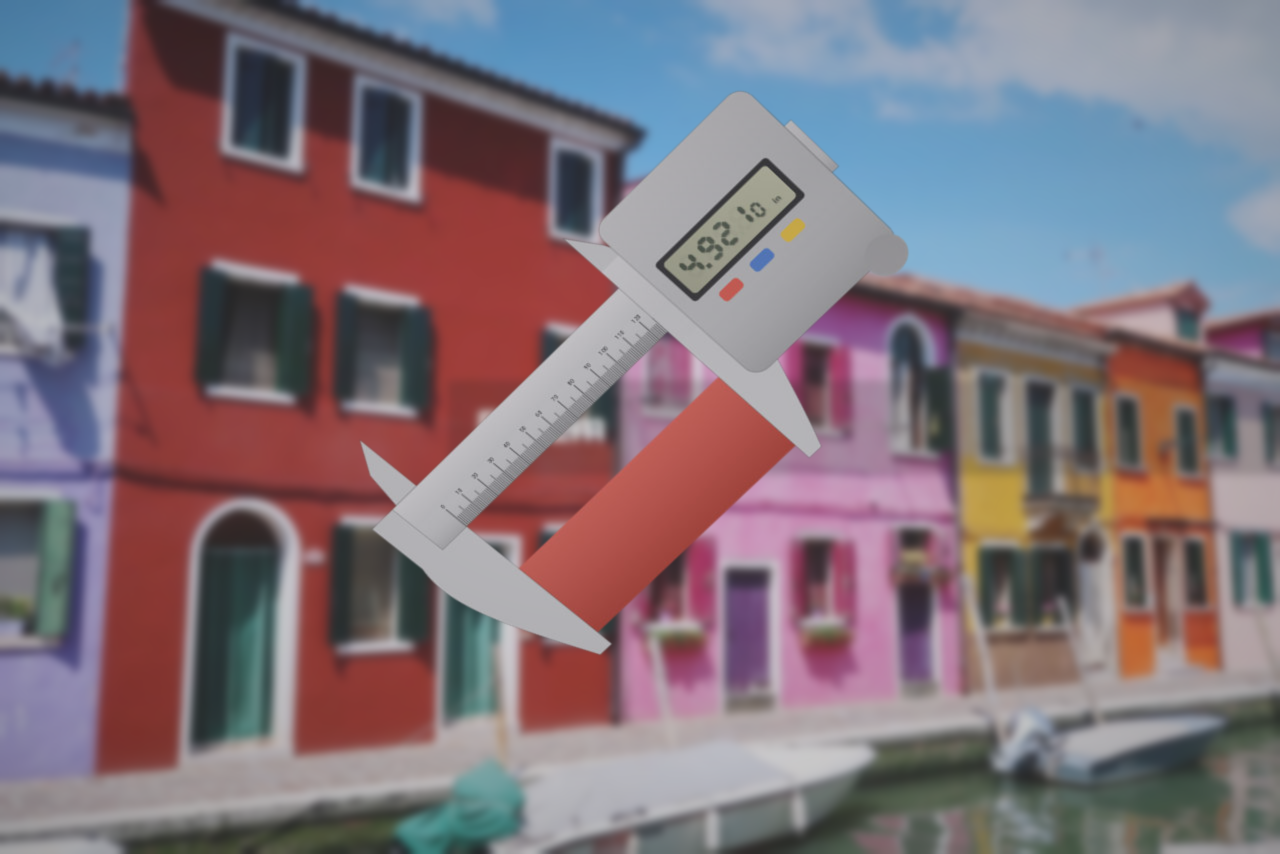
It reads 4.9210 in
